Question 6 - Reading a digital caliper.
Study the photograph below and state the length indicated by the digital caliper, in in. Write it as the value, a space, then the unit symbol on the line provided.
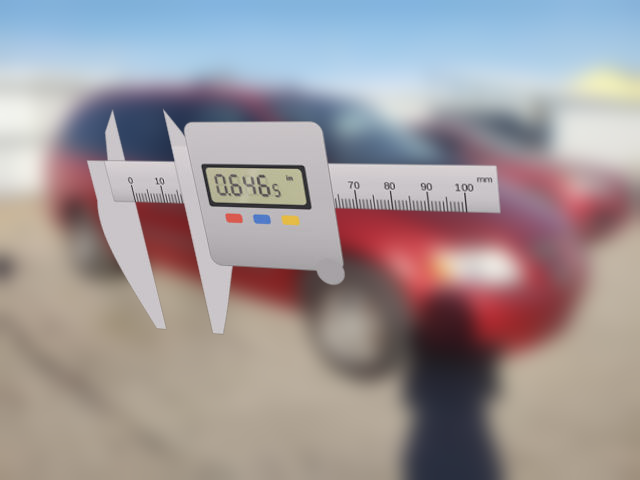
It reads 0.6465 in
